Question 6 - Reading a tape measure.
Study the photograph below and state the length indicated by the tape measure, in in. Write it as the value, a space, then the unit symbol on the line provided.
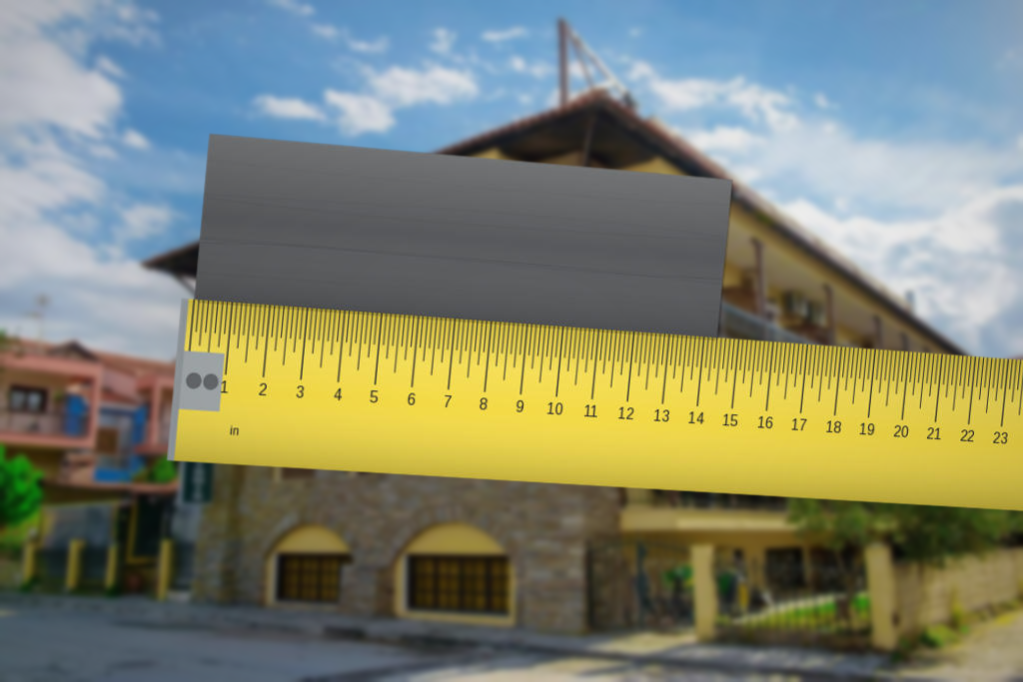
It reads 14.375 in
